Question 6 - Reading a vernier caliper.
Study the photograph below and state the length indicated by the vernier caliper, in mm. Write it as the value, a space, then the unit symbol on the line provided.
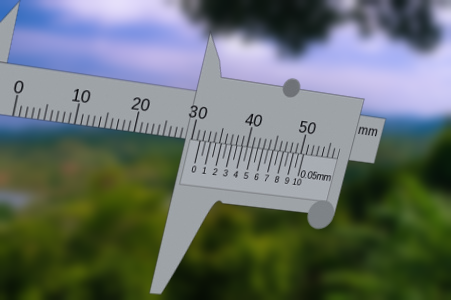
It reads 31.5 mm
